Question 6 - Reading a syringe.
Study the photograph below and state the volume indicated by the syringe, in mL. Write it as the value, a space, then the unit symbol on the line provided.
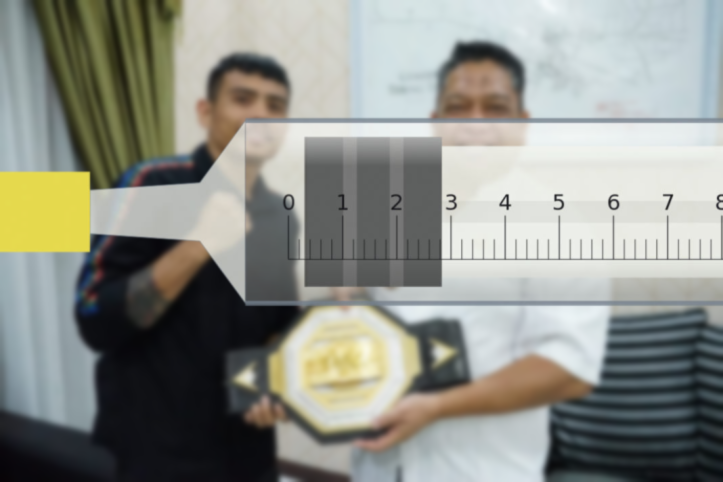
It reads 0.3 mL
